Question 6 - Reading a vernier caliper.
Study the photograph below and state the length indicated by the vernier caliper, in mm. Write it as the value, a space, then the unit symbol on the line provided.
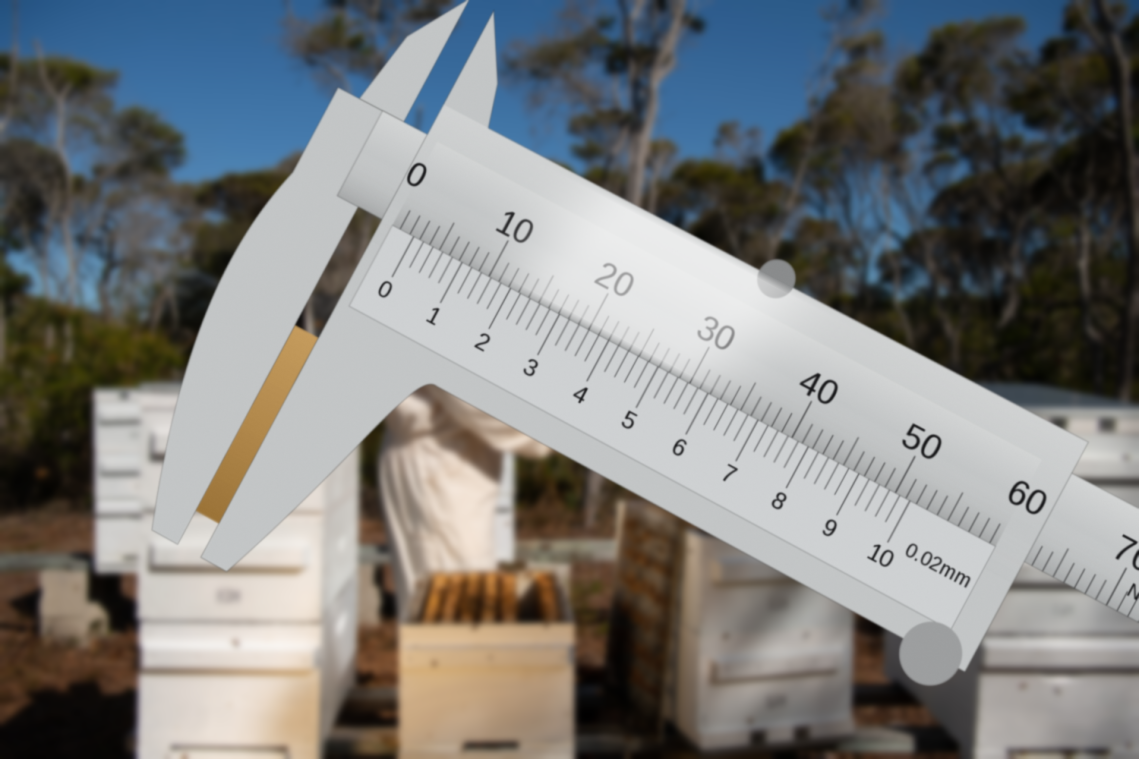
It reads 2.4 mm
